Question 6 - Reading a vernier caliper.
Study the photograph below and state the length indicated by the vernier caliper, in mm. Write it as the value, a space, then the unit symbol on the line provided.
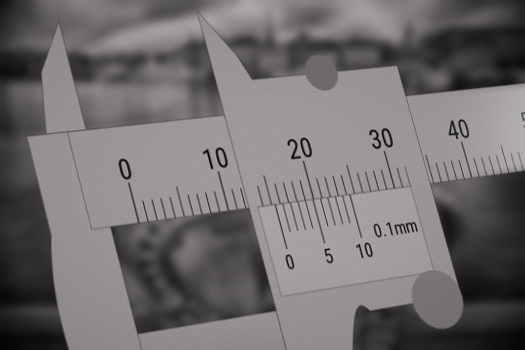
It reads 15.4 mm
